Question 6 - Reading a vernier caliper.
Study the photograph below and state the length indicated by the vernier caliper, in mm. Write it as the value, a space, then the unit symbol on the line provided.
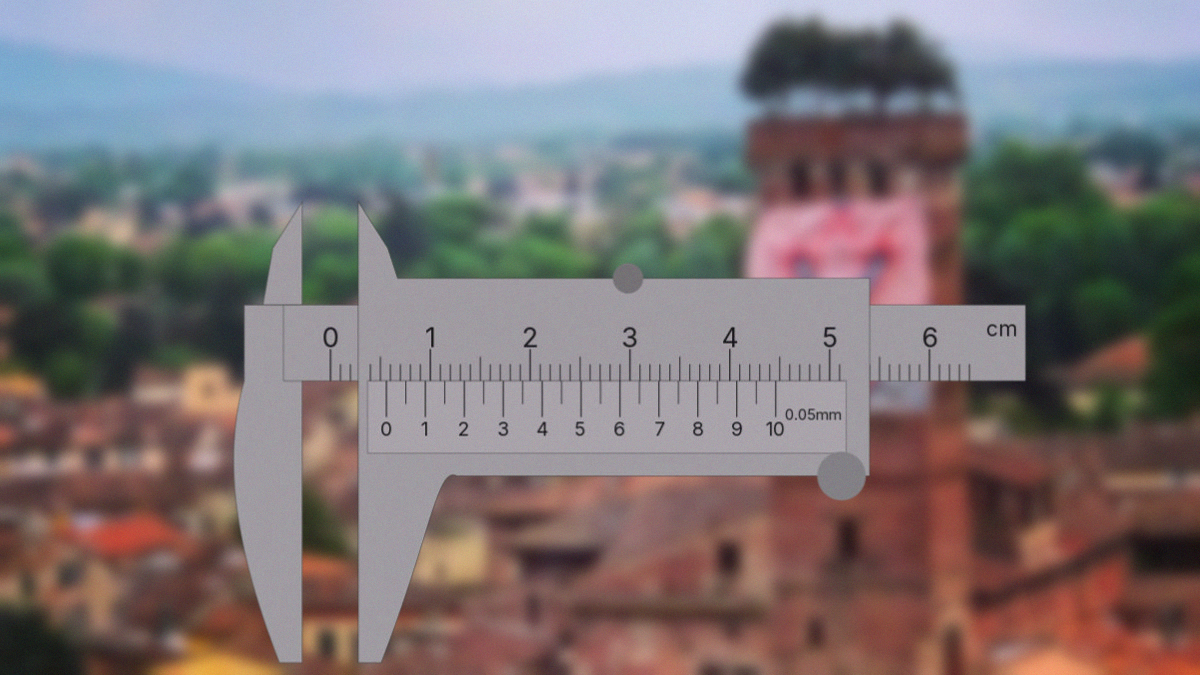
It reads 5.6 mm
